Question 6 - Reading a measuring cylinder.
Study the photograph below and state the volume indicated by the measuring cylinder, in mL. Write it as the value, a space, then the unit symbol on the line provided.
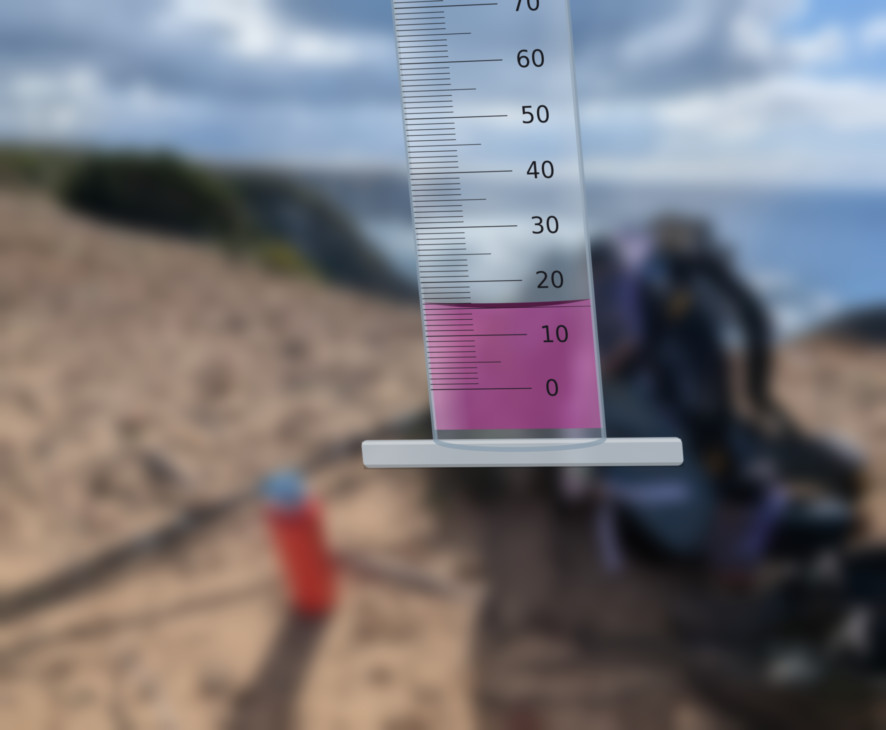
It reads 15 mL
